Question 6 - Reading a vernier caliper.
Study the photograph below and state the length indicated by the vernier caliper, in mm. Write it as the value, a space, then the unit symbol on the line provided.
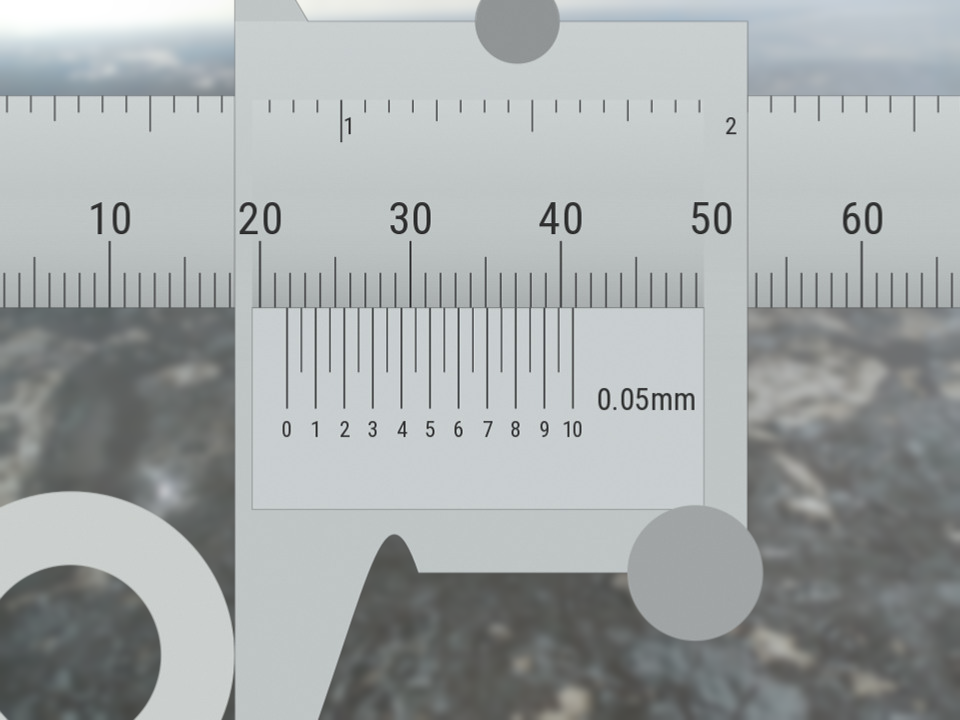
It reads 21.8 mm
